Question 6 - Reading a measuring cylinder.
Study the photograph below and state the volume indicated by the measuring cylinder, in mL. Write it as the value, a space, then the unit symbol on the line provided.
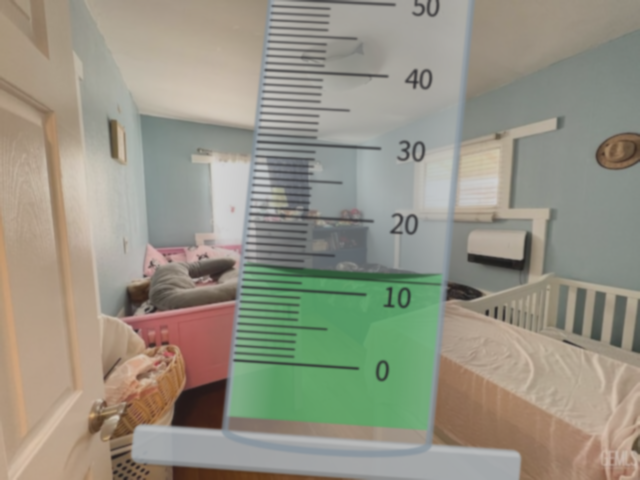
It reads 12 mL
